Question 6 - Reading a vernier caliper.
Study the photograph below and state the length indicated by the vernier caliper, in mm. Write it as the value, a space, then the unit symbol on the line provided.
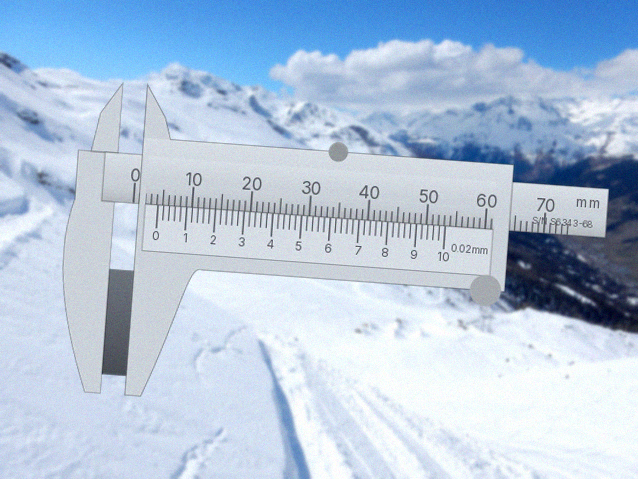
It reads 4.2 mm
